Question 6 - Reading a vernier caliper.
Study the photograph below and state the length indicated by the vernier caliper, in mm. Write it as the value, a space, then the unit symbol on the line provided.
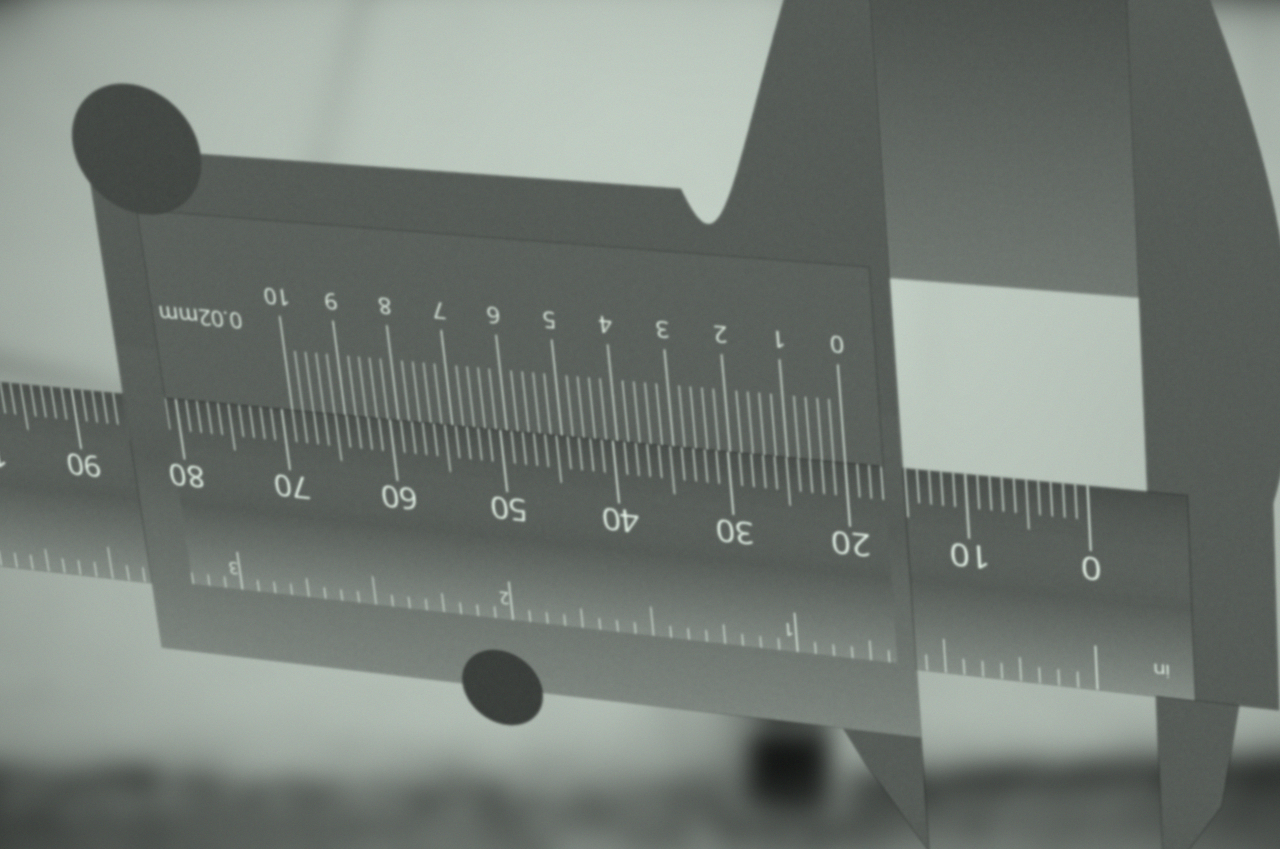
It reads 20.0 mm
